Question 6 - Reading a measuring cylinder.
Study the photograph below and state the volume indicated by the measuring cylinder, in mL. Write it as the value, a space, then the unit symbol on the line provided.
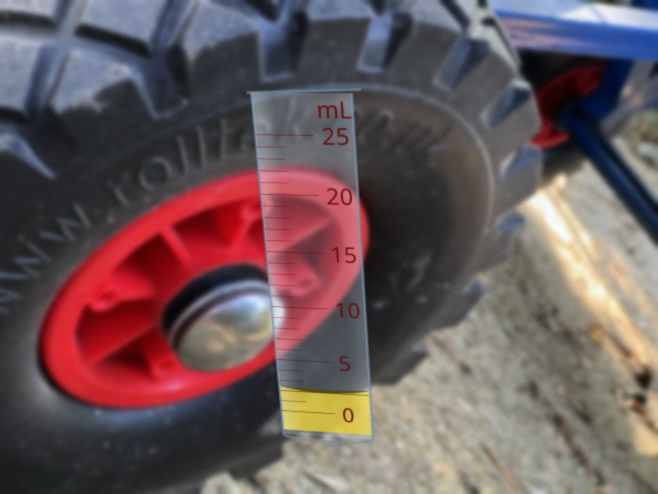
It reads 2 mL
